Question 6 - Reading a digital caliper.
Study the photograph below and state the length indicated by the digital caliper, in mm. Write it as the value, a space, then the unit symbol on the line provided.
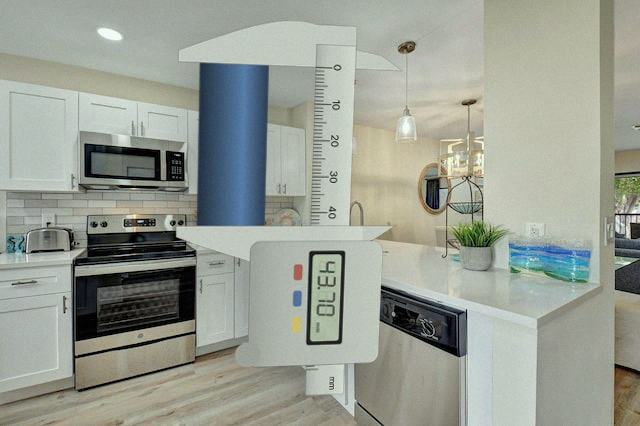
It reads 43.70 mm
